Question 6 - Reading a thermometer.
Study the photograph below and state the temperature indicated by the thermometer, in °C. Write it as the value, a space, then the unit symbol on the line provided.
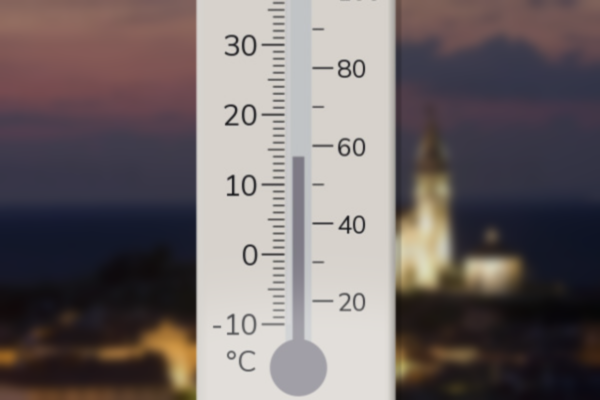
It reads 14 °C
